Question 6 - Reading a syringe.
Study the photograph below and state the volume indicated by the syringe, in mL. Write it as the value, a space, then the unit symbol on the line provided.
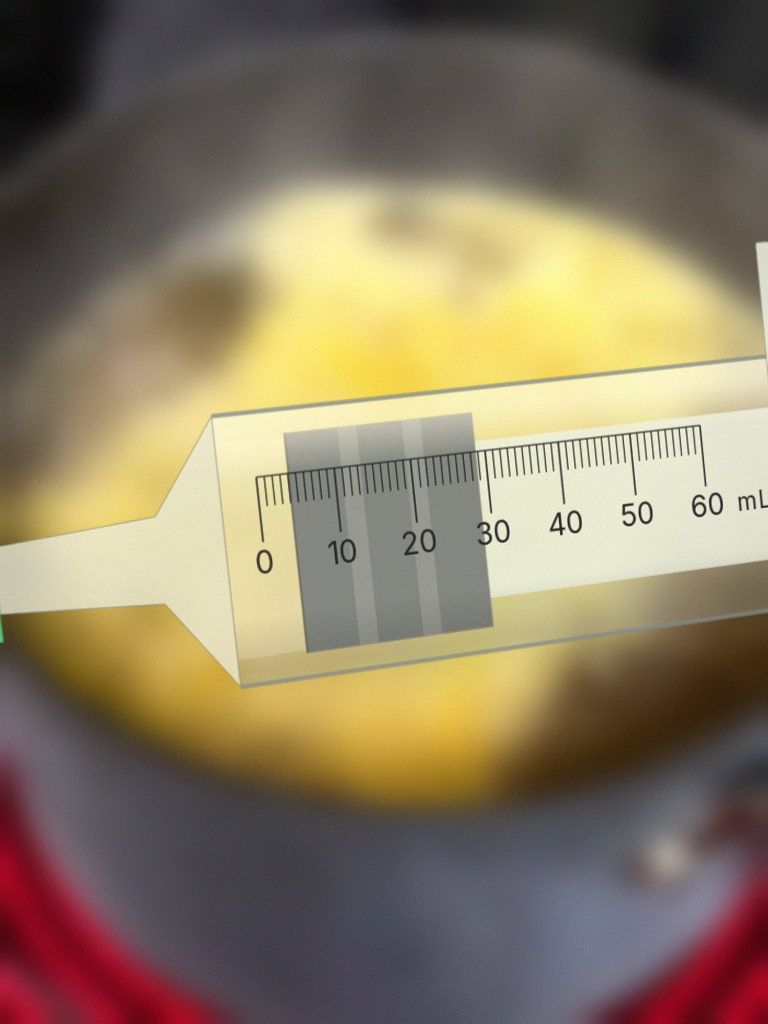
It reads 4 mL
